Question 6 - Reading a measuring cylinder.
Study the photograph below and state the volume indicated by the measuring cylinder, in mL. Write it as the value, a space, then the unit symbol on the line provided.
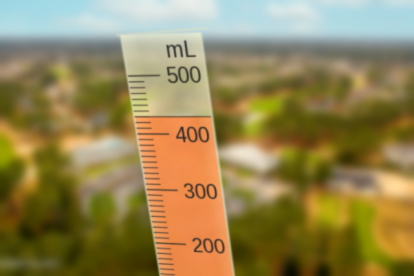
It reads 430 mL
